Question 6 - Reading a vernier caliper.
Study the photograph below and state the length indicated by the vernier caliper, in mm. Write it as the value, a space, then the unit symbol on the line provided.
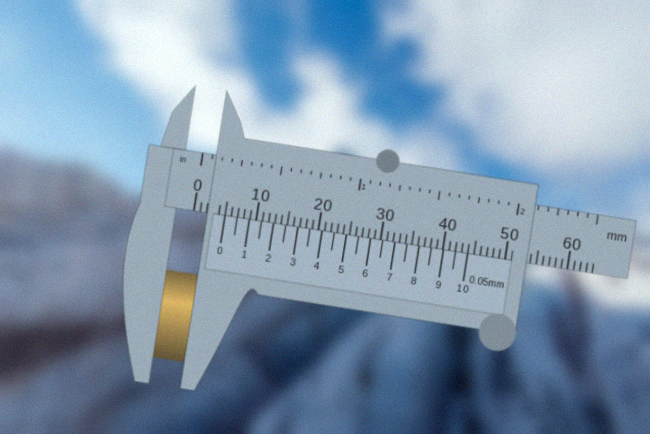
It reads 5.0 mm
